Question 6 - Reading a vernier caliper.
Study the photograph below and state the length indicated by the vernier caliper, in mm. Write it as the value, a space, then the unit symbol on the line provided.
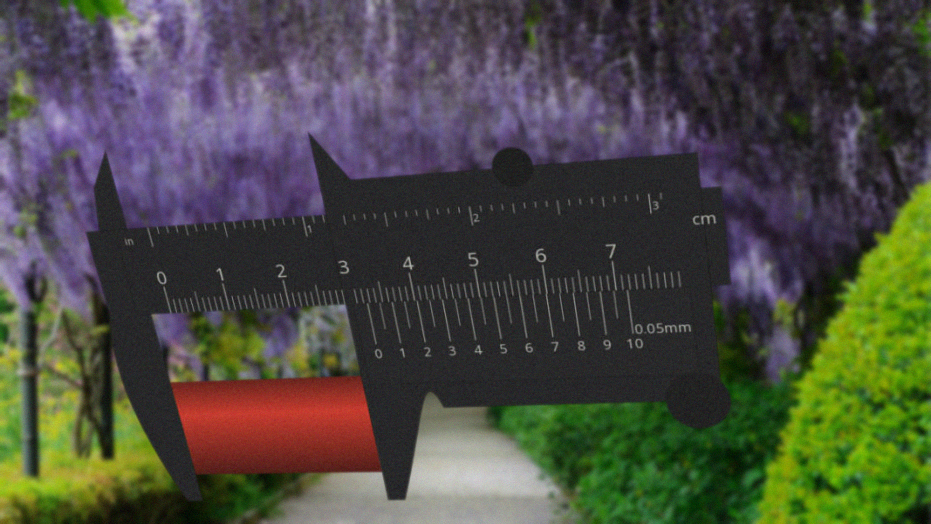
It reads 32.6 mm
